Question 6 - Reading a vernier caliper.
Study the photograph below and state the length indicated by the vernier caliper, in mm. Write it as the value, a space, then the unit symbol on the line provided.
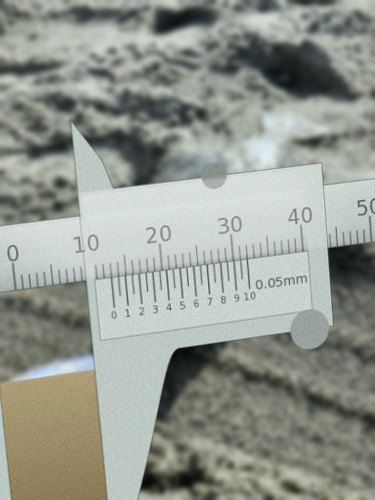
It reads 13.0 mm
